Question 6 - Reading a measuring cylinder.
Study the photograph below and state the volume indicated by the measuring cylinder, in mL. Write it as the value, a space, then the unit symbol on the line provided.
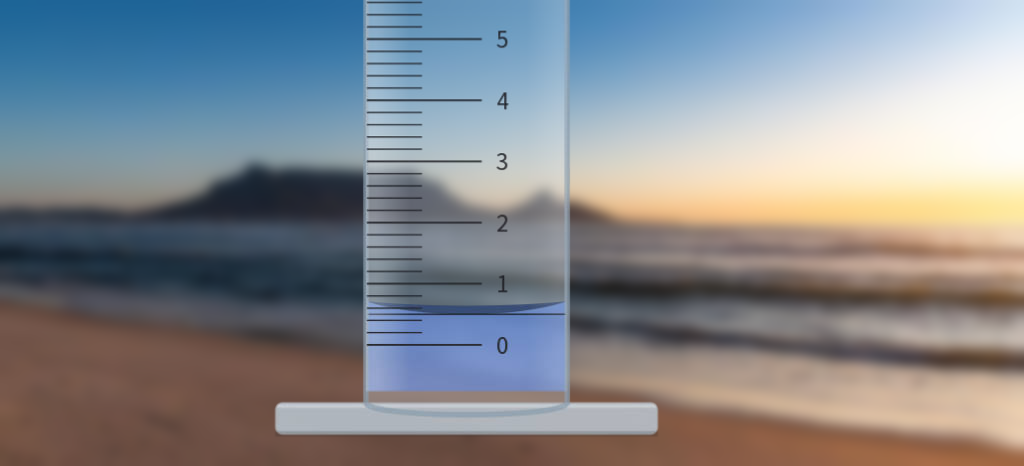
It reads 0.5 mL
